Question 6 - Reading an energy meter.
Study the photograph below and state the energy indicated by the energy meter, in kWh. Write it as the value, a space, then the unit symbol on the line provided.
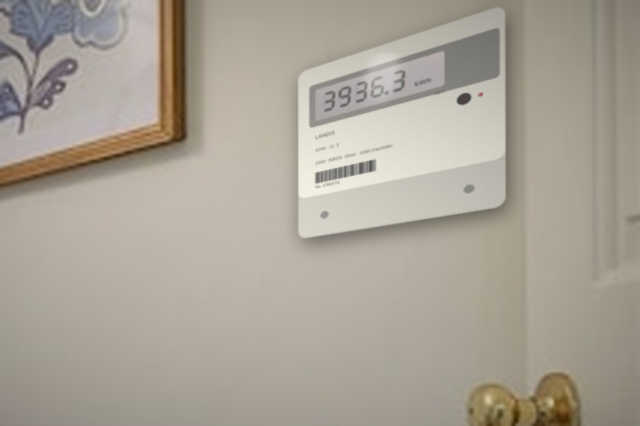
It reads 3936.3 kWh
